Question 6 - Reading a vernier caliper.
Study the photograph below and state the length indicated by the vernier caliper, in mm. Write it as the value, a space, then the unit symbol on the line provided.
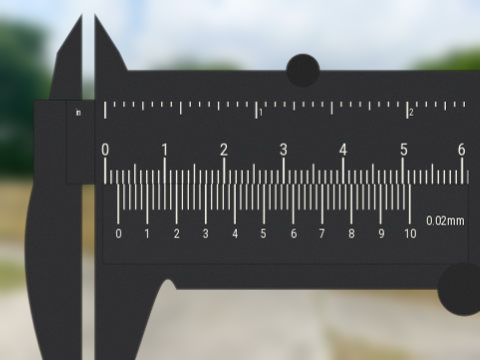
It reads 2.2 mm
